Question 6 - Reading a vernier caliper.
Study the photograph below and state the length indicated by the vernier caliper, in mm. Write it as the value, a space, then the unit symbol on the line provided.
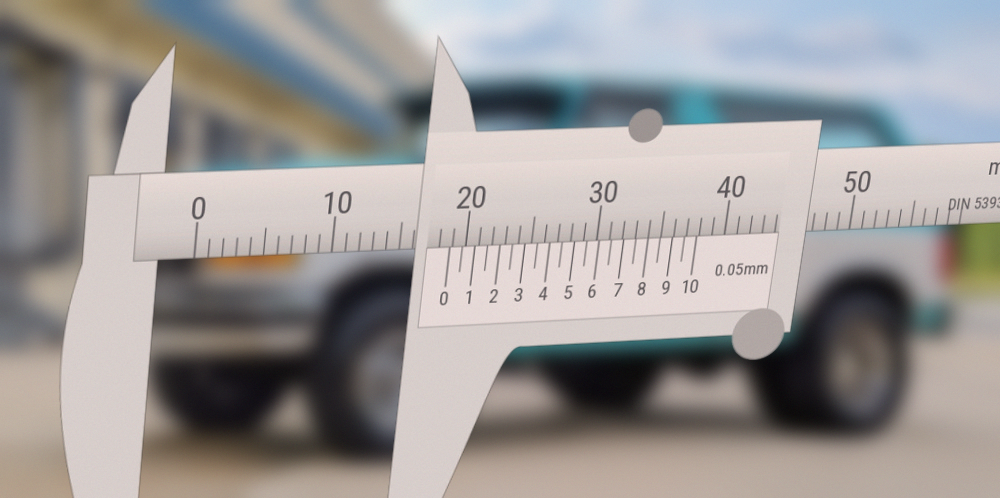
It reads 18.8 mm
